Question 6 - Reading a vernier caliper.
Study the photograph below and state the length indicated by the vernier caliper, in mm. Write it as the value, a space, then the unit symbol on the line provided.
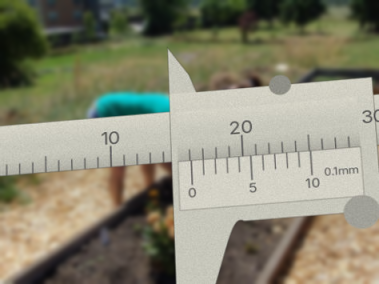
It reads 16.1 mm
